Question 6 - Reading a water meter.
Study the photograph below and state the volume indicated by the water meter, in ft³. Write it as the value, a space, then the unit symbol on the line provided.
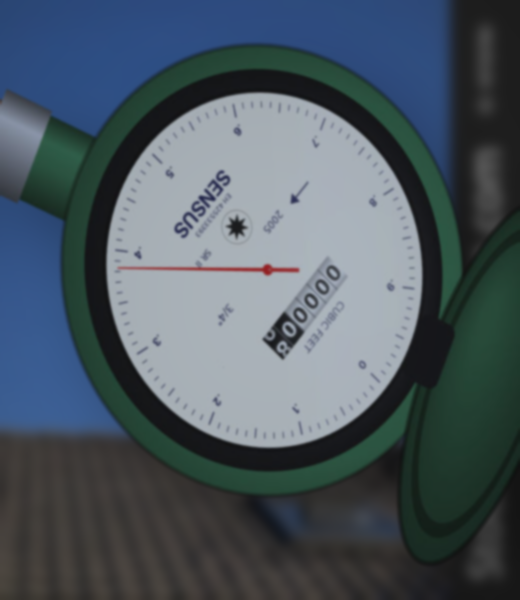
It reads 8.38 ft³
